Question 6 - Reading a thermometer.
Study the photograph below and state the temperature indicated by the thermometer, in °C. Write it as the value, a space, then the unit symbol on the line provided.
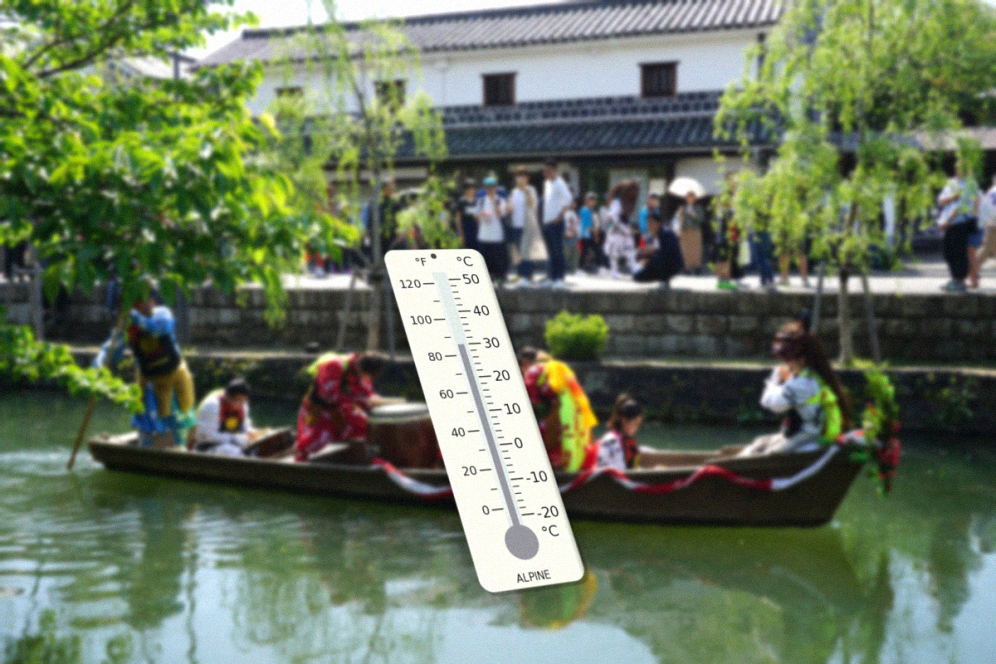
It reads 30 °C
